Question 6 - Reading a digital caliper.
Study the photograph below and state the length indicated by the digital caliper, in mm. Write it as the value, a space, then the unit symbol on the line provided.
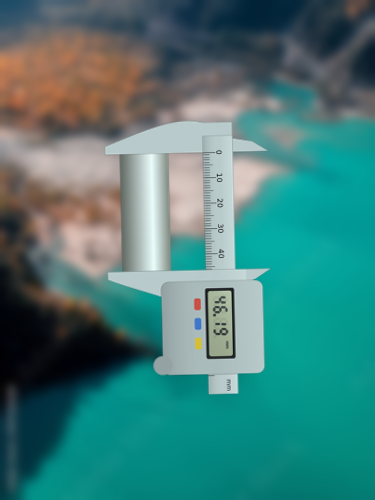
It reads 46.19 mm
